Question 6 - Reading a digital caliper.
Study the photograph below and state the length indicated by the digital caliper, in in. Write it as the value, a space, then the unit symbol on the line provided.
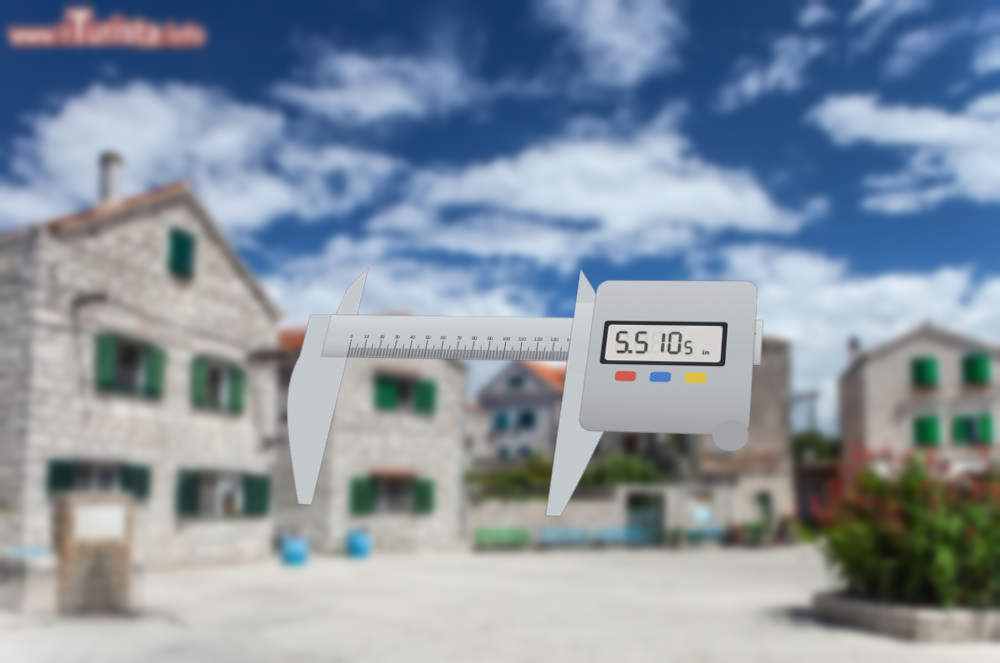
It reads 5.5105 in
